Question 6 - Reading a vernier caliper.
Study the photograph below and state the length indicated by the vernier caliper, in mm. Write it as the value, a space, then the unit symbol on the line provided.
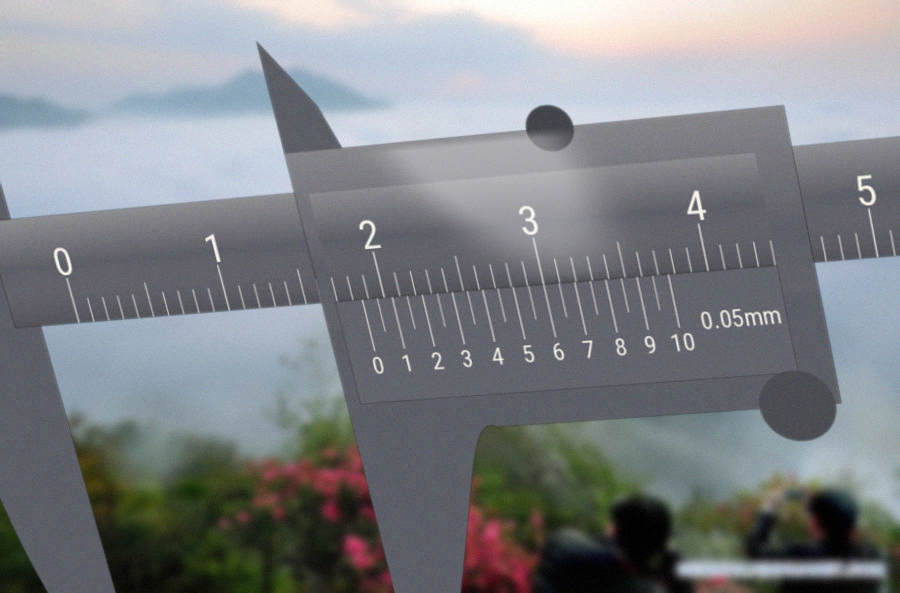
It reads 18.6 mm
